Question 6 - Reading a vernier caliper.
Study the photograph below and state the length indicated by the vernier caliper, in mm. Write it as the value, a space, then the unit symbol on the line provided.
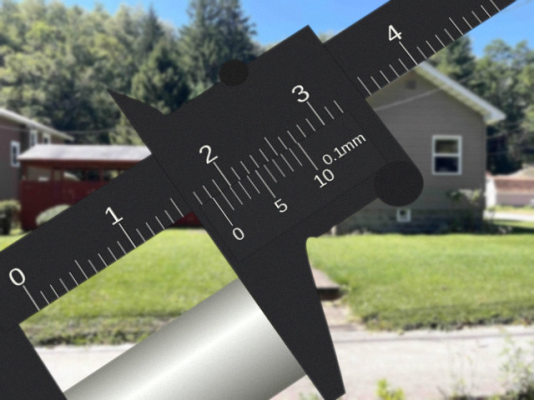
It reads 18.1 mm
